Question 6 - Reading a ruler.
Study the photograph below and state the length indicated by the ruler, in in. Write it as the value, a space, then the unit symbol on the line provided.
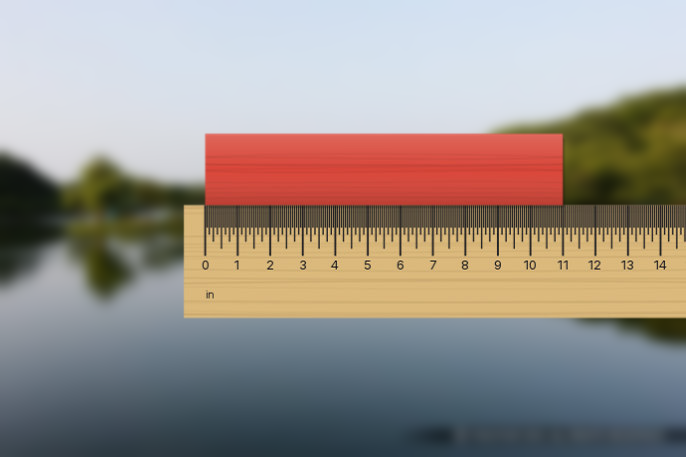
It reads 11 in
